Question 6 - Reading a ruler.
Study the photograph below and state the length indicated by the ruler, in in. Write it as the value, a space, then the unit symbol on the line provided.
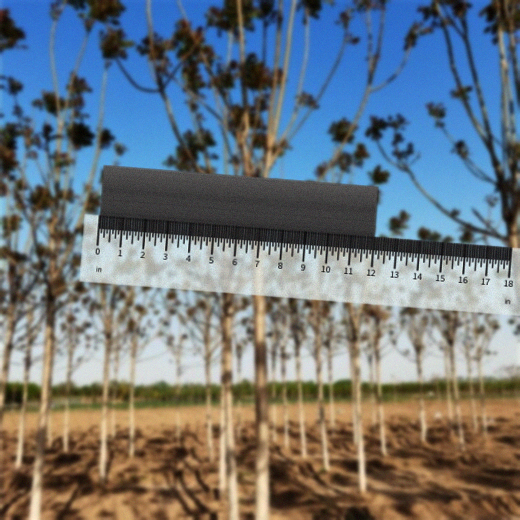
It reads 12 in
